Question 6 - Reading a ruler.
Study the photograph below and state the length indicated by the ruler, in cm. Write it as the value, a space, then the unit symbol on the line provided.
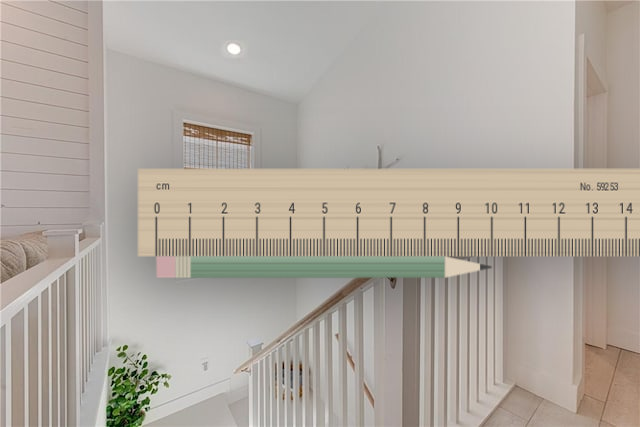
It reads 10 cm
